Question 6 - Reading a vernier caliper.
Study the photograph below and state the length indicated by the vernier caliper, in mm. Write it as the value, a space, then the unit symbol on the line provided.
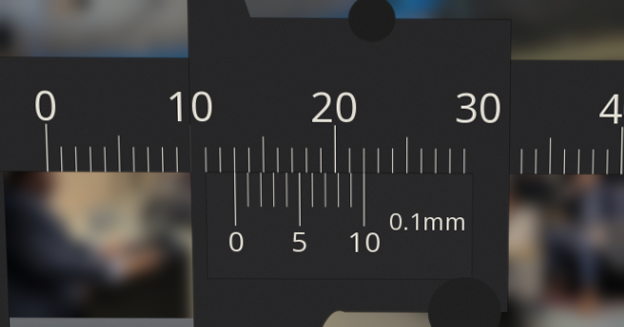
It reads 13.0 mm
